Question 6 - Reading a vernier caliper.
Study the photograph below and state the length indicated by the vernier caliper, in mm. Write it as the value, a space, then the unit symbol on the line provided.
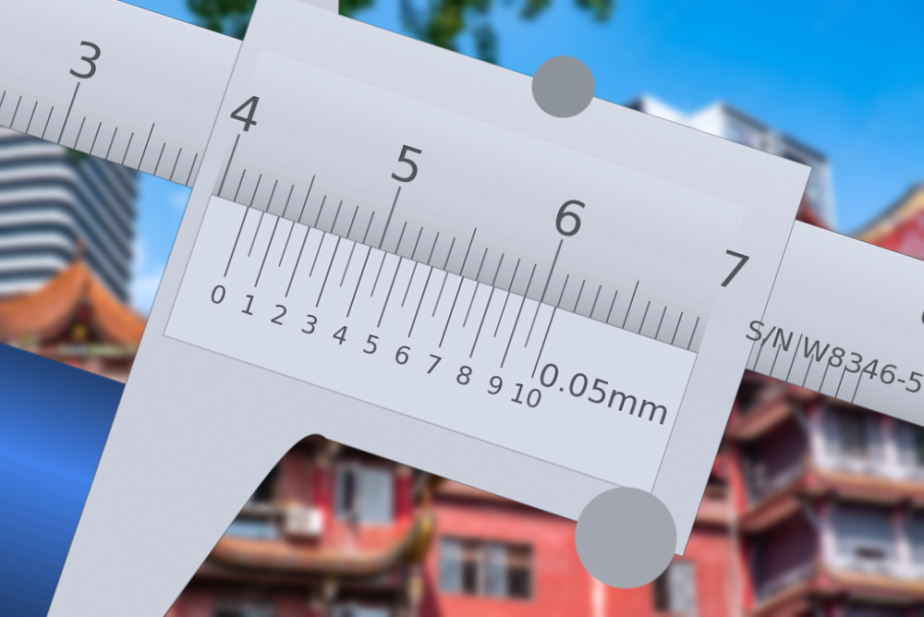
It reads 41.9 mm
